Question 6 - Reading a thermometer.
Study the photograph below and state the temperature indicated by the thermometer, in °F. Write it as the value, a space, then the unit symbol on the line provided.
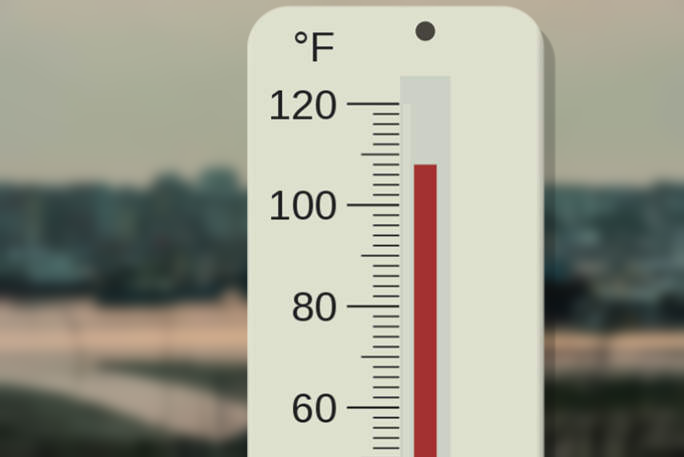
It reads 108 °F
